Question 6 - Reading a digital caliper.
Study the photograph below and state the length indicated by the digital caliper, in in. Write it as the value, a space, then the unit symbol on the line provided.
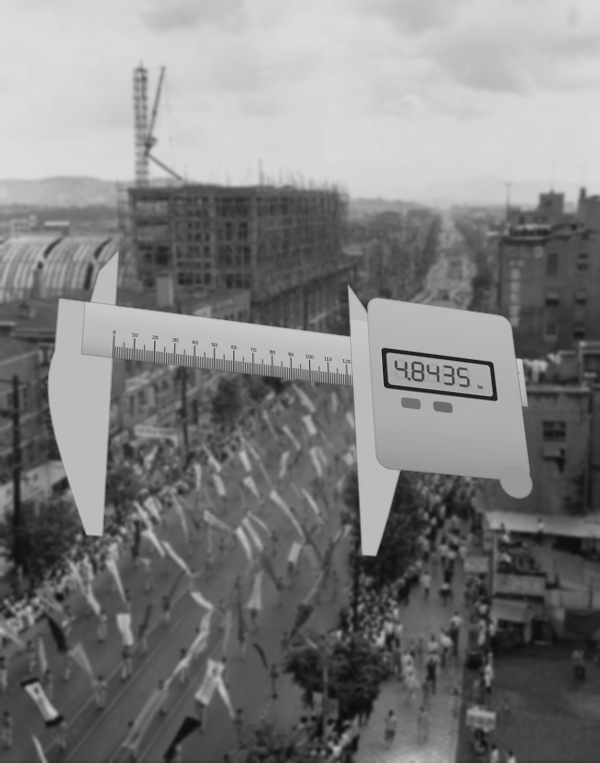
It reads 4.8435 in
